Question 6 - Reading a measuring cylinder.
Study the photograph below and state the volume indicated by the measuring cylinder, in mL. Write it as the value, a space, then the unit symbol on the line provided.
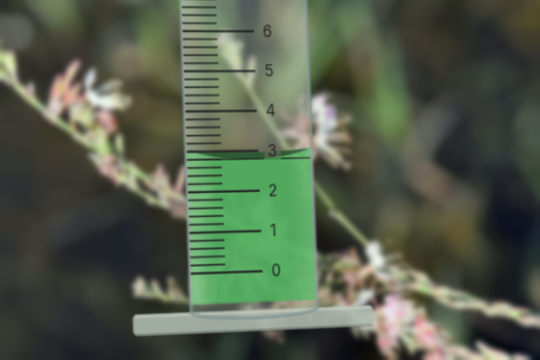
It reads 2.8 mL
